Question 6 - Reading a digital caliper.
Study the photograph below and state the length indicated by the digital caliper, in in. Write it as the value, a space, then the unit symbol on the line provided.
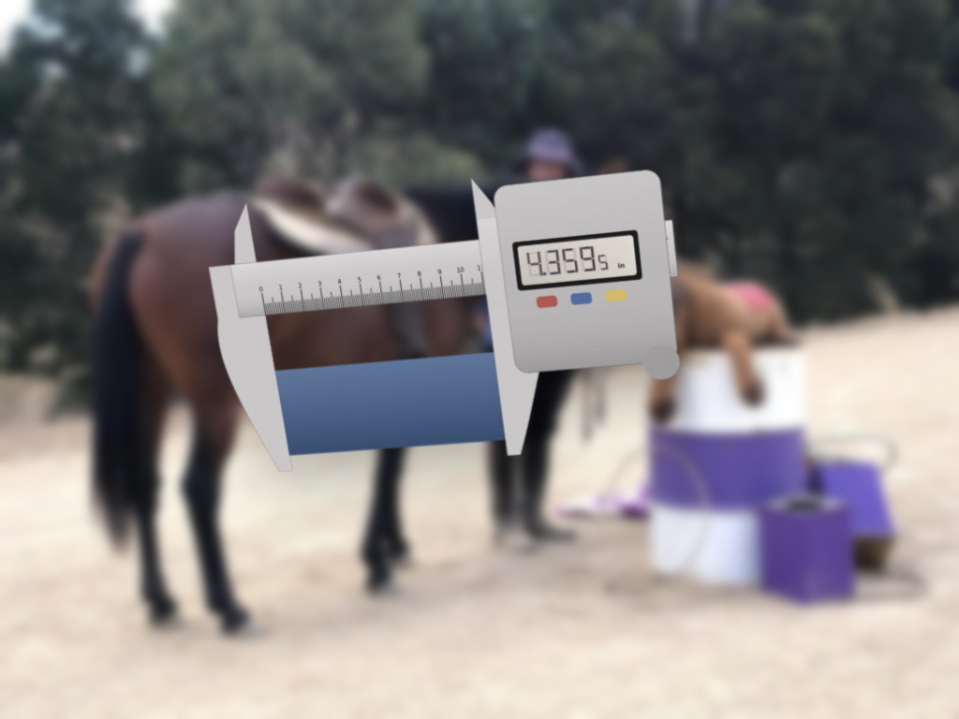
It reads 4.3595 in
